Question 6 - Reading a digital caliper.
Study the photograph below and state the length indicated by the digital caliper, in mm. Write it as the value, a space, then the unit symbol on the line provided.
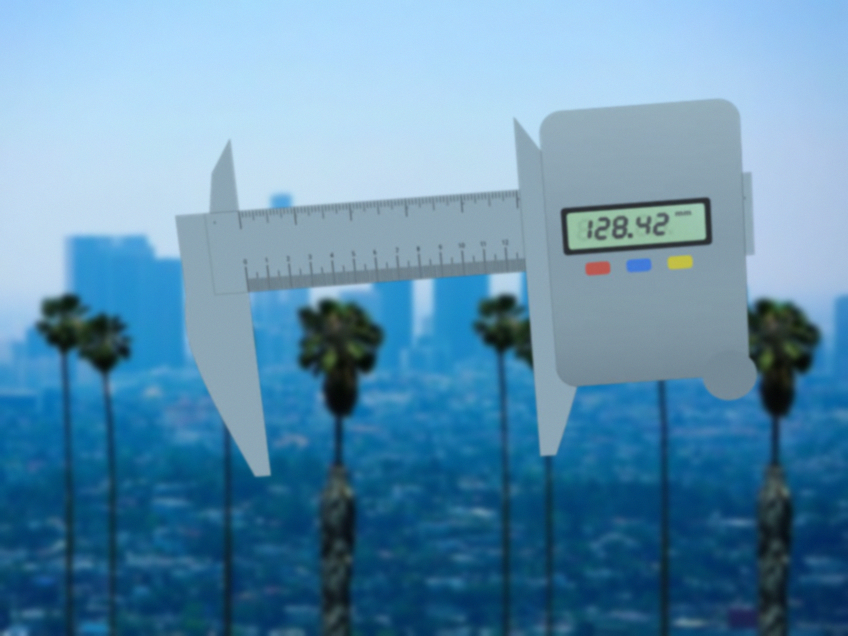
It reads 128.42 mm
